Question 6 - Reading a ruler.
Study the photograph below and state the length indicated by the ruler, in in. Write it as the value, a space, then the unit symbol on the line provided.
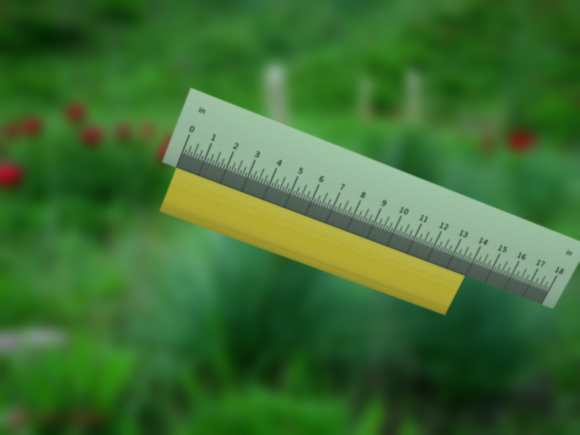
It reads 14 in
